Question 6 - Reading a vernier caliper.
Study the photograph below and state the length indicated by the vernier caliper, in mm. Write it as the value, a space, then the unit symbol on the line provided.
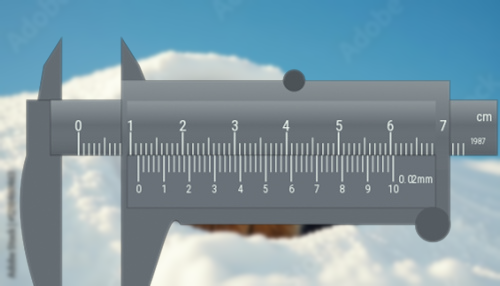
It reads 11.5 mm
